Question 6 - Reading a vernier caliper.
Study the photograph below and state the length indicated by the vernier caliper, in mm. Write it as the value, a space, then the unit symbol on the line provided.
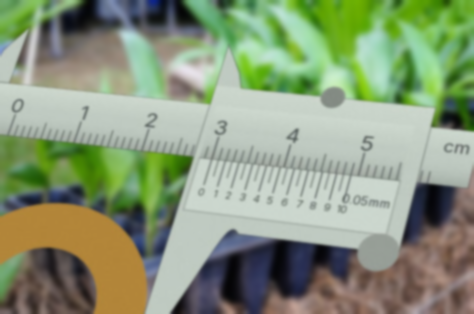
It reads 30.0 mm
